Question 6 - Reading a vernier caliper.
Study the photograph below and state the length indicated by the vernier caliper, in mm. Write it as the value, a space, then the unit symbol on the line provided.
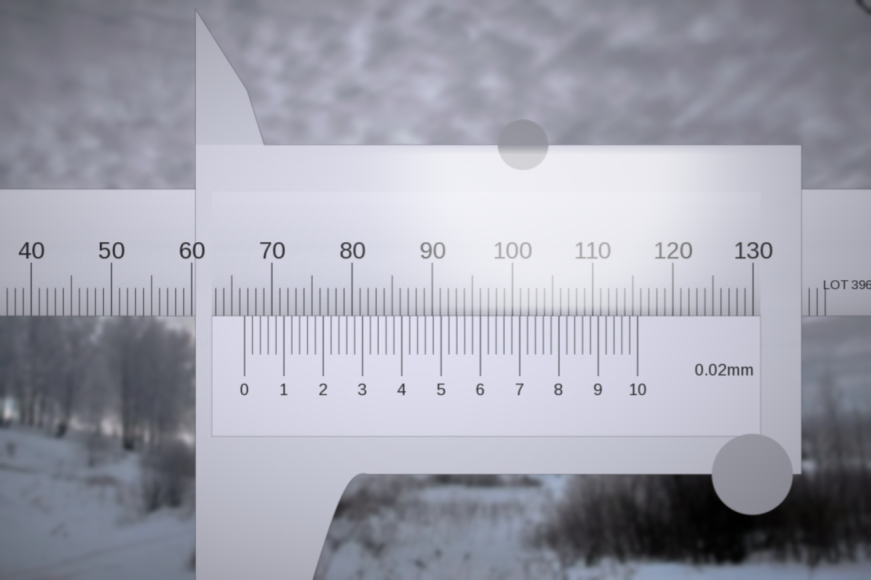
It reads 66.6 mm
